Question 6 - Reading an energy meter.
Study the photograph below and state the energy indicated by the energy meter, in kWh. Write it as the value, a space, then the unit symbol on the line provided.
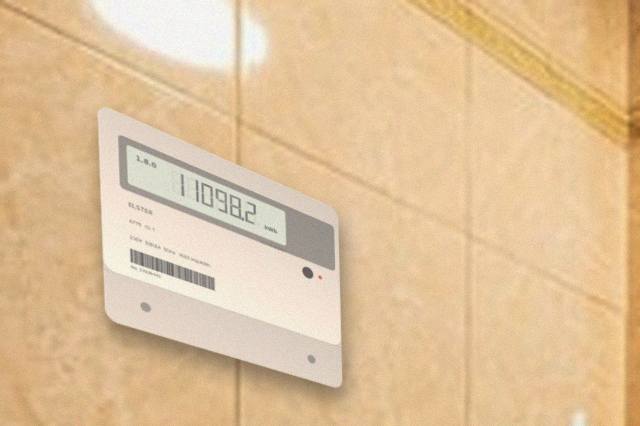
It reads 11098.2 kWh
